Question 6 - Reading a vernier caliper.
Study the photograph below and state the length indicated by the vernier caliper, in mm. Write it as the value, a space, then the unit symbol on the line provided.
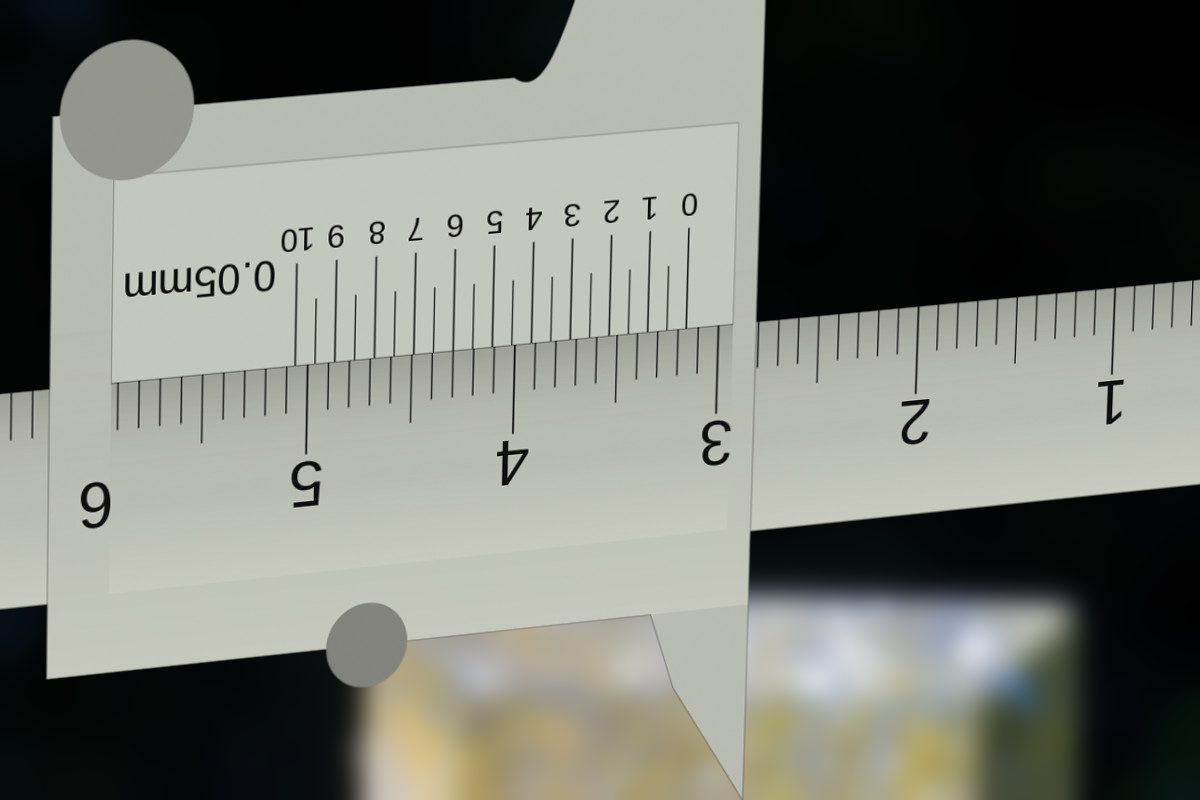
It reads 31.6 mm
